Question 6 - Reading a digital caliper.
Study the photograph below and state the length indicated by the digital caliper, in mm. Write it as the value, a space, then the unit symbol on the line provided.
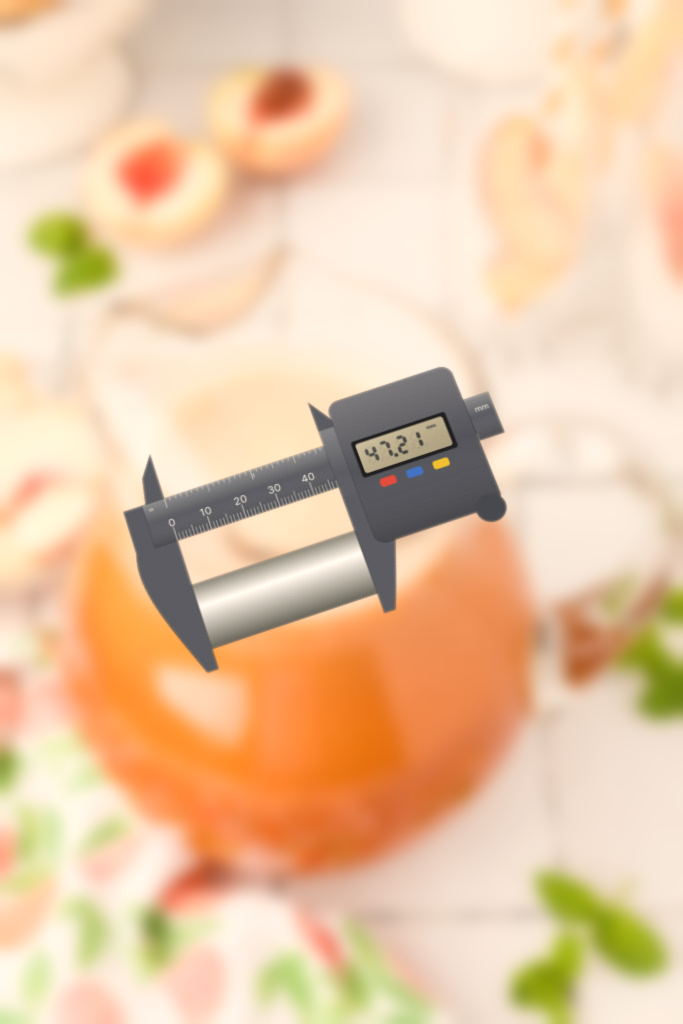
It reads 47.21 mm
